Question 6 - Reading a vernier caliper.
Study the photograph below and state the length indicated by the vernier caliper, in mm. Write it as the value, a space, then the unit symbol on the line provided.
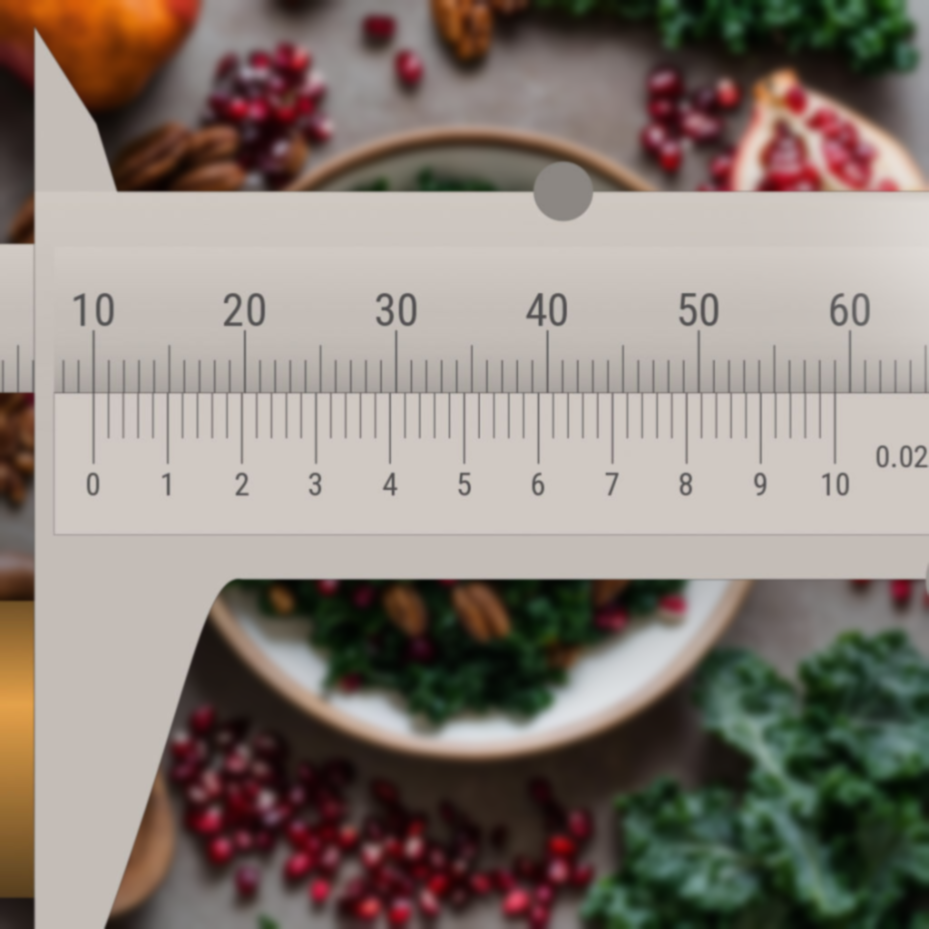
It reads 10.0 mm
